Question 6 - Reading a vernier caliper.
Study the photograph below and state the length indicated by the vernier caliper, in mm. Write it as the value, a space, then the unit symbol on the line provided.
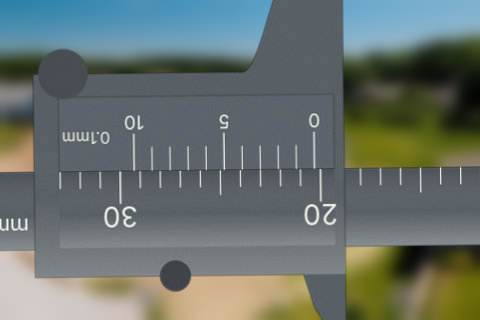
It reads 20.3 mm
